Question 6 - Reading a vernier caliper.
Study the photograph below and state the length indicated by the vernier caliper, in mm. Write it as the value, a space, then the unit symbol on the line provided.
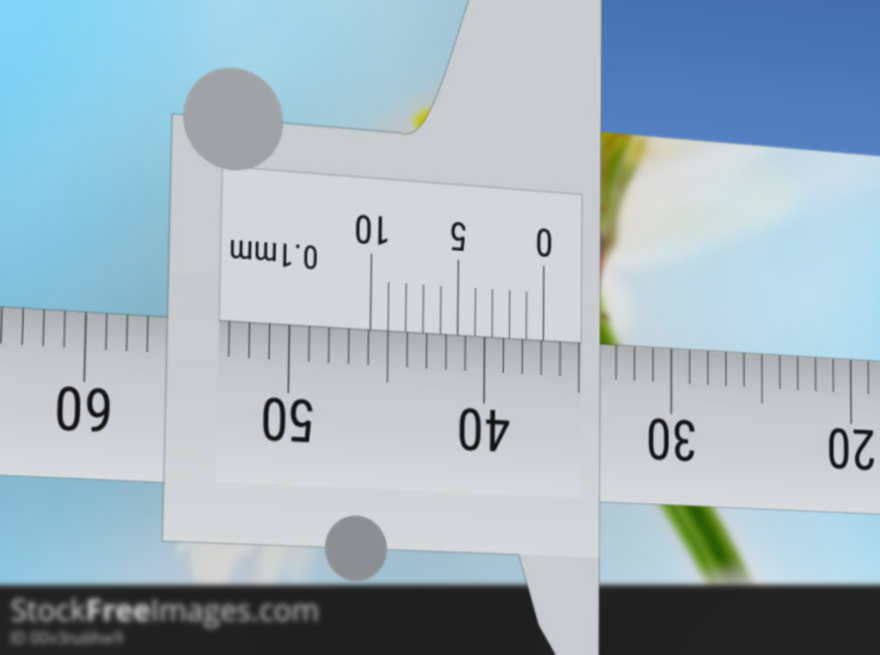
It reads 36.9 mm
